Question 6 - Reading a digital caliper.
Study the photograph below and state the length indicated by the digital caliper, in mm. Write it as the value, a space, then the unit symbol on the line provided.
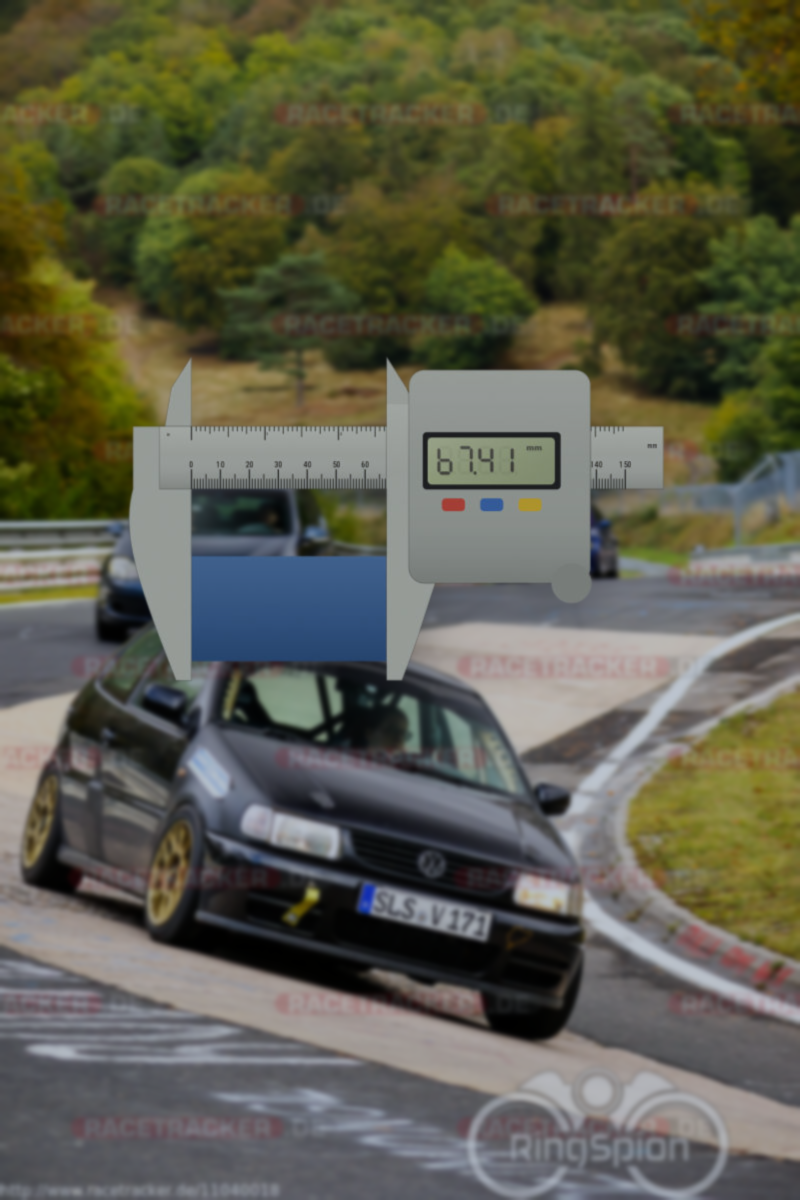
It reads 67.41 mm
